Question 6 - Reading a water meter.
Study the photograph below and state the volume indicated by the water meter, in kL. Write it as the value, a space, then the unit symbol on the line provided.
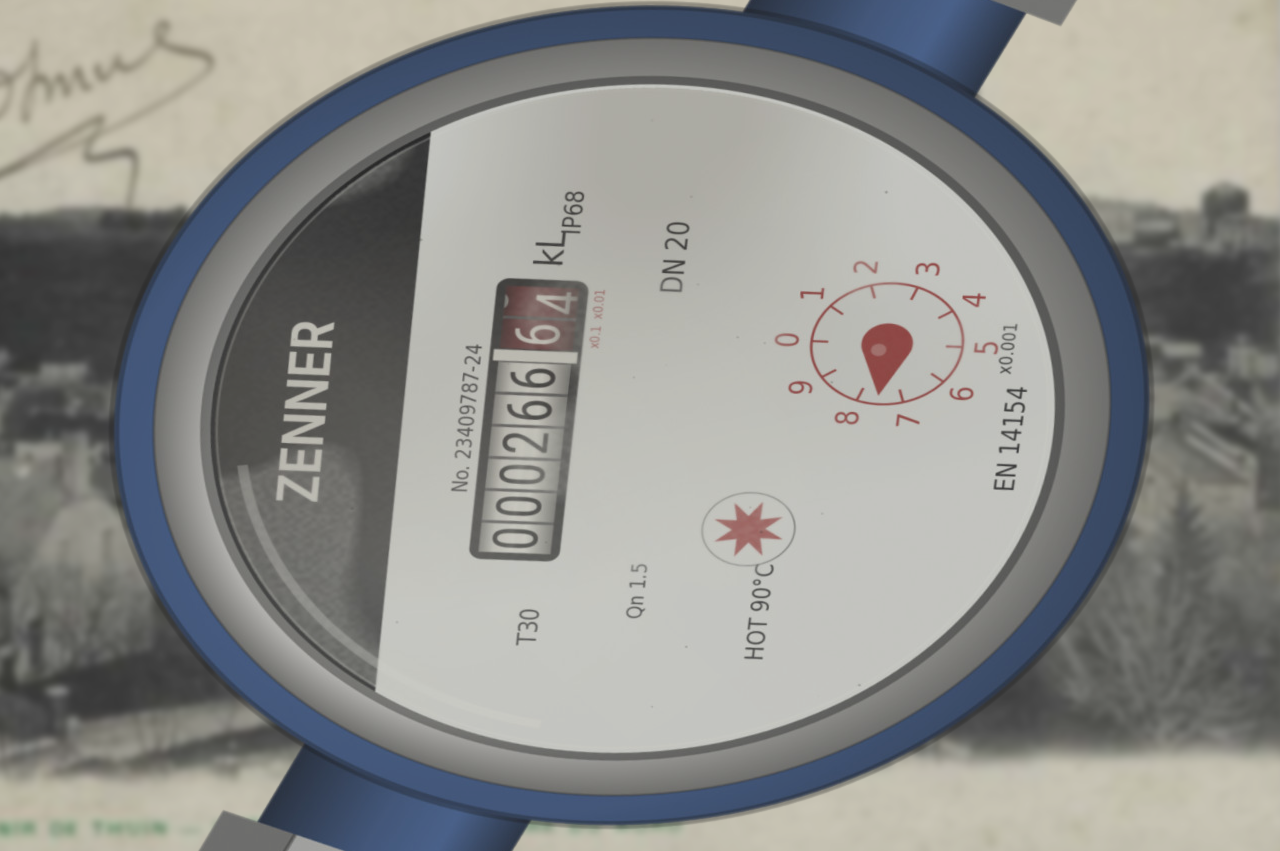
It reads 266.637 kL
